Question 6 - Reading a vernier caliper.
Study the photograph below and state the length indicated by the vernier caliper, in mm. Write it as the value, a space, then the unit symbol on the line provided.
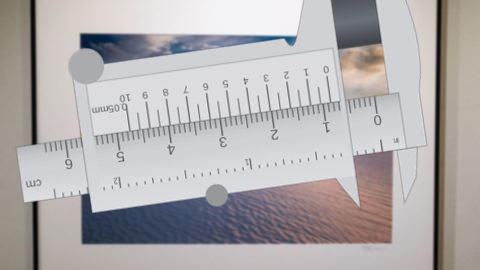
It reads 8.5 mm
